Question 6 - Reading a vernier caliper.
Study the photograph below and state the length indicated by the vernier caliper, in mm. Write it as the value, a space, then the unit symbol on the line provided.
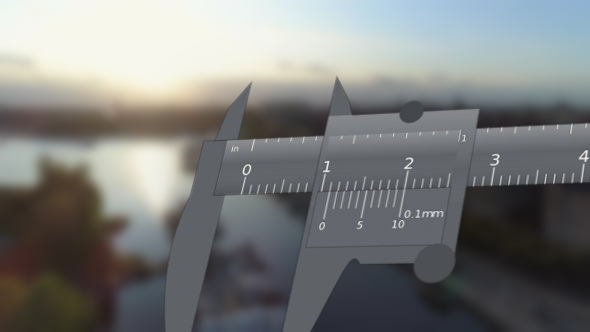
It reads 11.0 mm
